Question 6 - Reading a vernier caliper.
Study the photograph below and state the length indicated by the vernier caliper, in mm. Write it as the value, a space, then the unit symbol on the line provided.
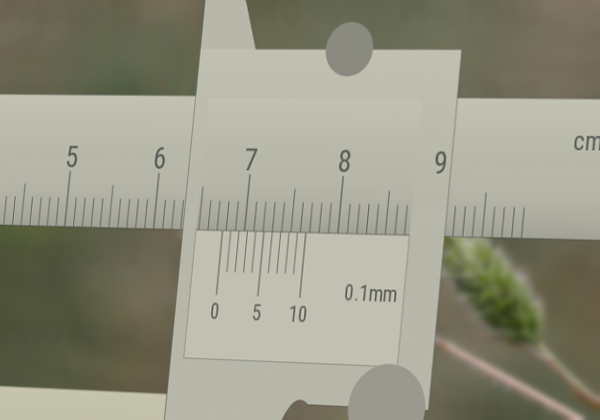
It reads 67.6 mm
